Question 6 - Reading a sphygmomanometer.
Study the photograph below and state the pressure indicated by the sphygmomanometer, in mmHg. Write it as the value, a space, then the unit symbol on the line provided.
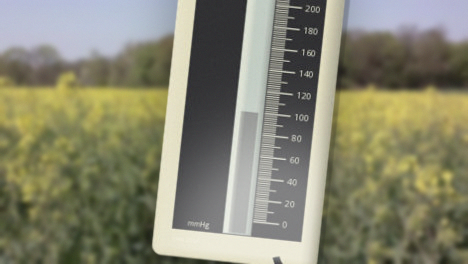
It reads 100 mmHg
